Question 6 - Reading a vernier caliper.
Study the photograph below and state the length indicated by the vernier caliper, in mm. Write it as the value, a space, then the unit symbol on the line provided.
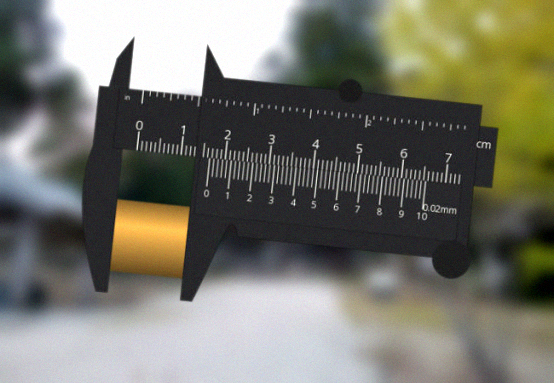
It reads 16.5 mm
